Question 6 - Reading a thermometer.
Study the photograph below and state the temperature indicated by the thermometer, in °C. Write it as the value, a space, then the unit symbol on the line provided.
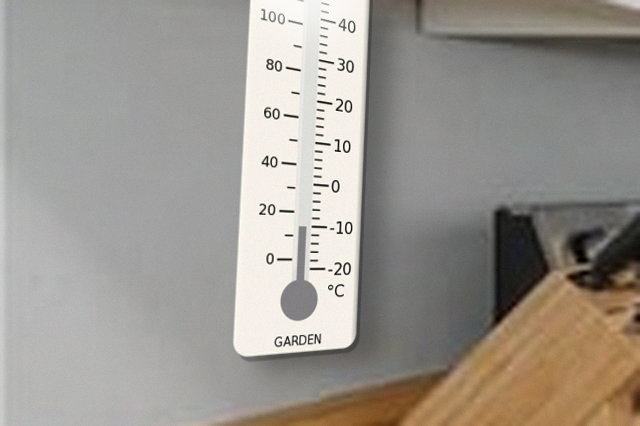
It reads -10 °C
